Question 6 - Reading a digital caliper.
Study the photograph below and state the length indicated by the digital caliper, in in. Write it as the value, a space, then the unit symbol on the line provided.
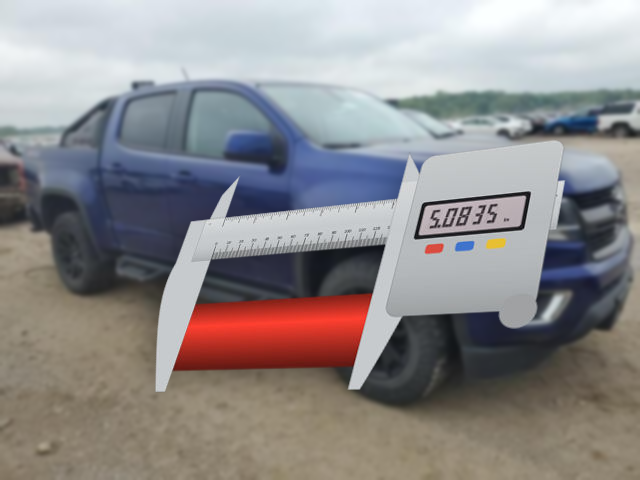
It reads 5.0835 in
